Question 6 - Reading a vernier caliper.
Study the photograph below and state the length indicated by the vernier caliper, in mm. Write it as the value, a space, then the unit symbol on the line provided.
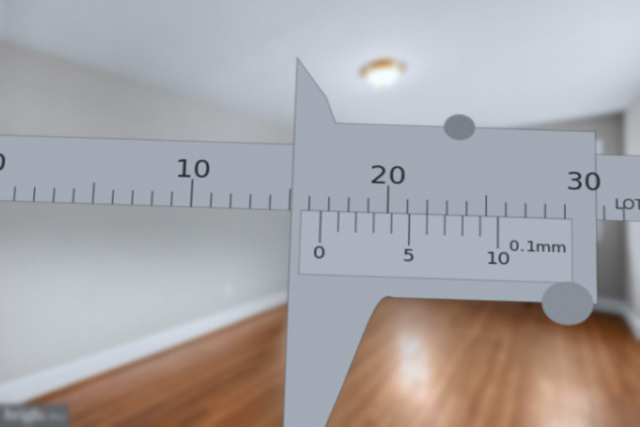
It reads 16.6 mm
